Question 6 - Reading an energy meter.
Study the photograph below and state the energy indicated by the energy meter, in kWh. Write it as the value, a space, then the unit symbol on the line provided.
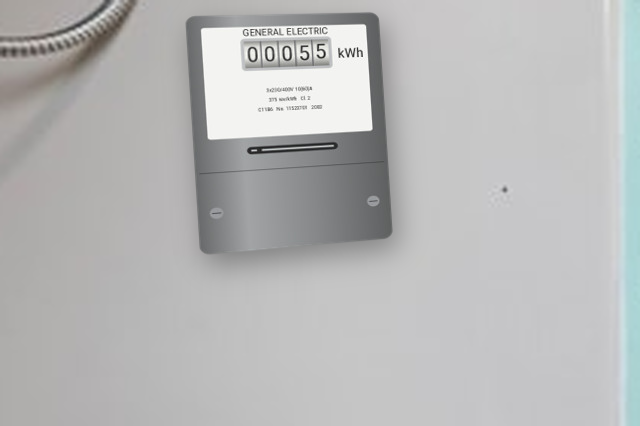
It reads 55 kWh
